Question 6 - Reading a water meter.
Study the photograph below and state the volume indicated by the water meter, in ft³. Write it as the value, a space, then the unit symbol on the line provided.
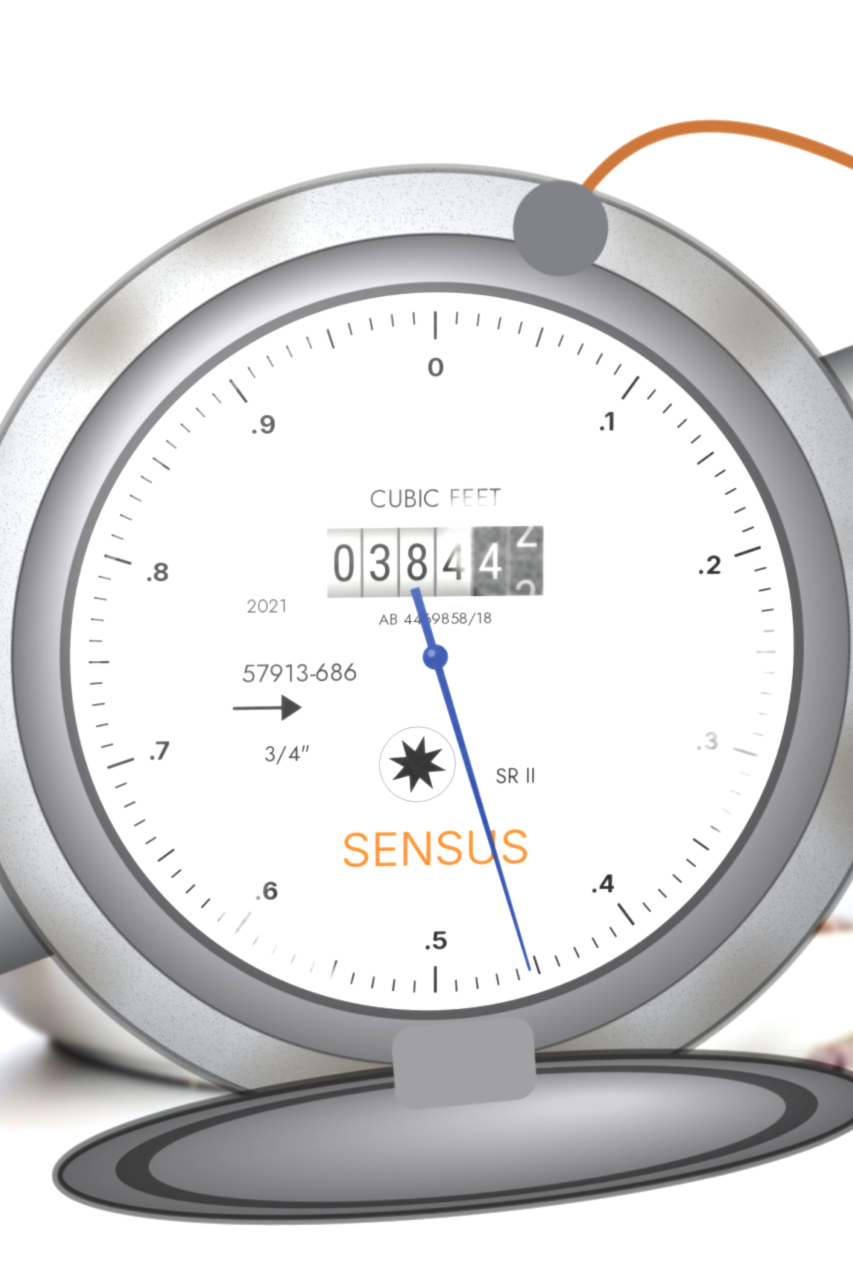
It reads 38442.45 ft³
